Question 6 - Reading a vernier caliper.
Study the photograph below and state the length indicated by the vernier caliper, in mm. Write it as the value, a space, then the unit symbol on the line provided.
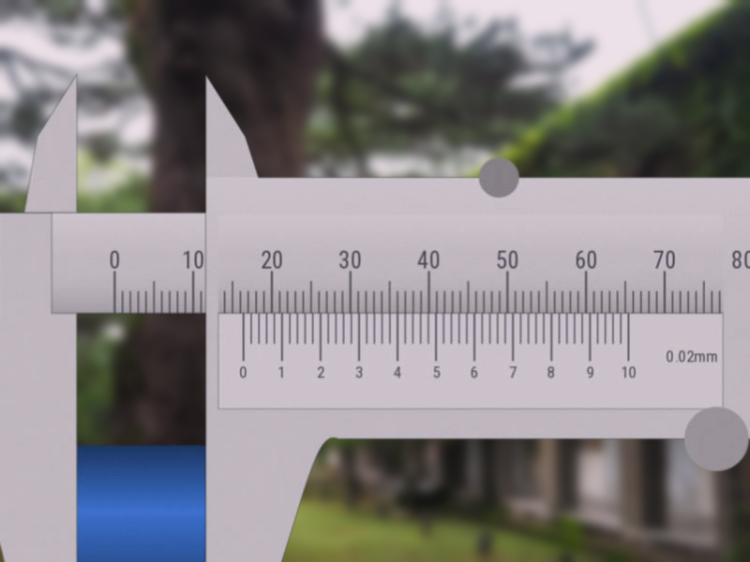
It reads 16.4 mm
